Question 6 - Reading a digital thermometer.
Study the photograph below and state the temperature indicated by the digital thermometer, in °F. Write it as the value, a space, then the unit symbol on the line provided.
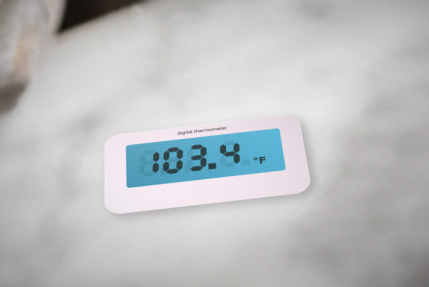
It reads 103.4 °F
